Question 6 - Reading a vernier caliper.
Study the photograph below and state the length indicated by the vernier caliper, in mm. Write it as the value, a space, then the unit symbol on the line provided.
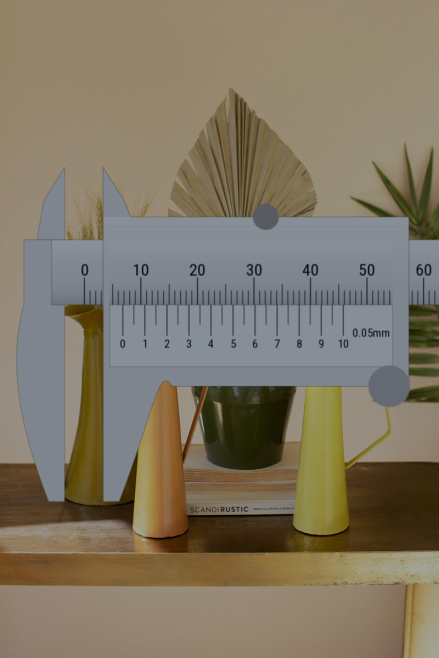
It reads 6.8 mm
